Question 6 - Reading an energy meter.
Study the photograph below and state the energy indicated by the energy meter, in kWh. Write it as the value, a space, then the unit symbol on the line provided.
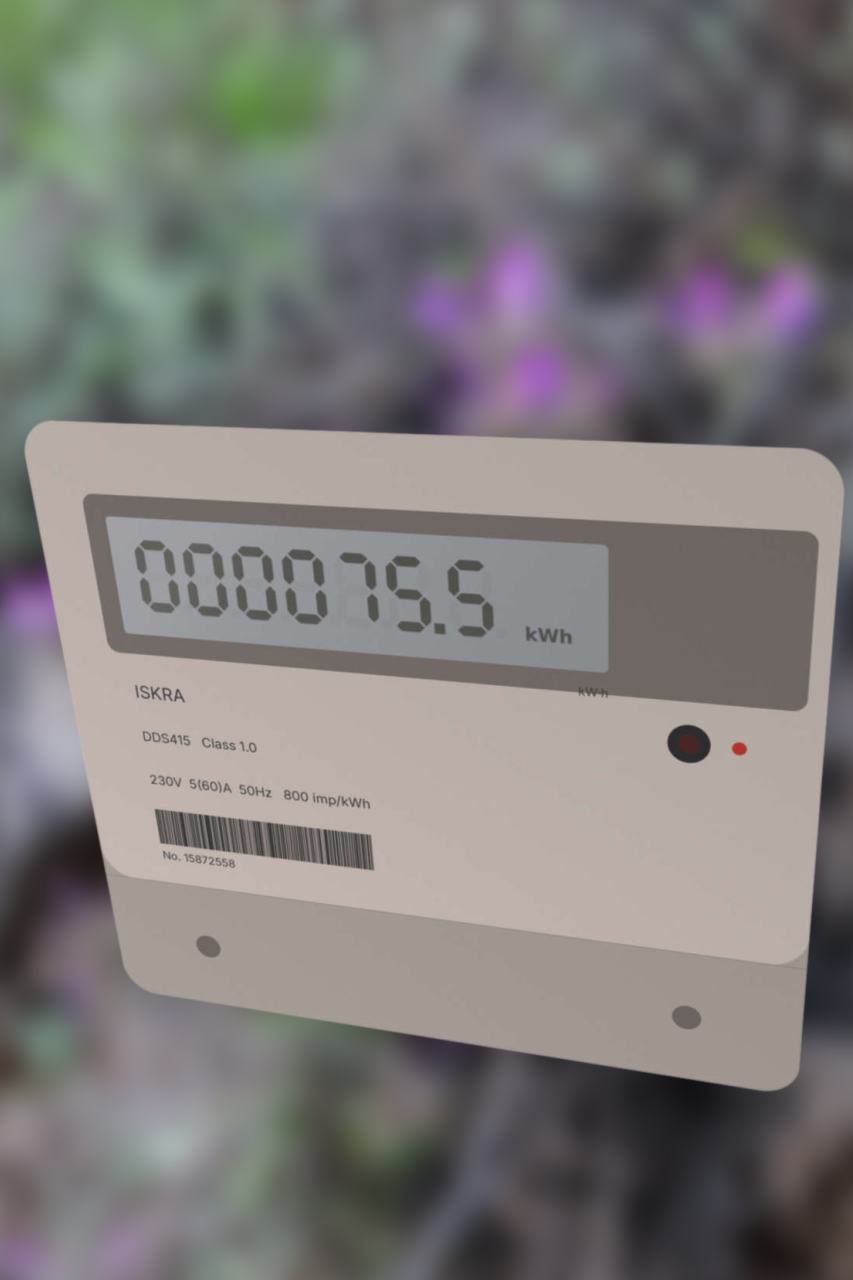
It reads 75.5 kWh
